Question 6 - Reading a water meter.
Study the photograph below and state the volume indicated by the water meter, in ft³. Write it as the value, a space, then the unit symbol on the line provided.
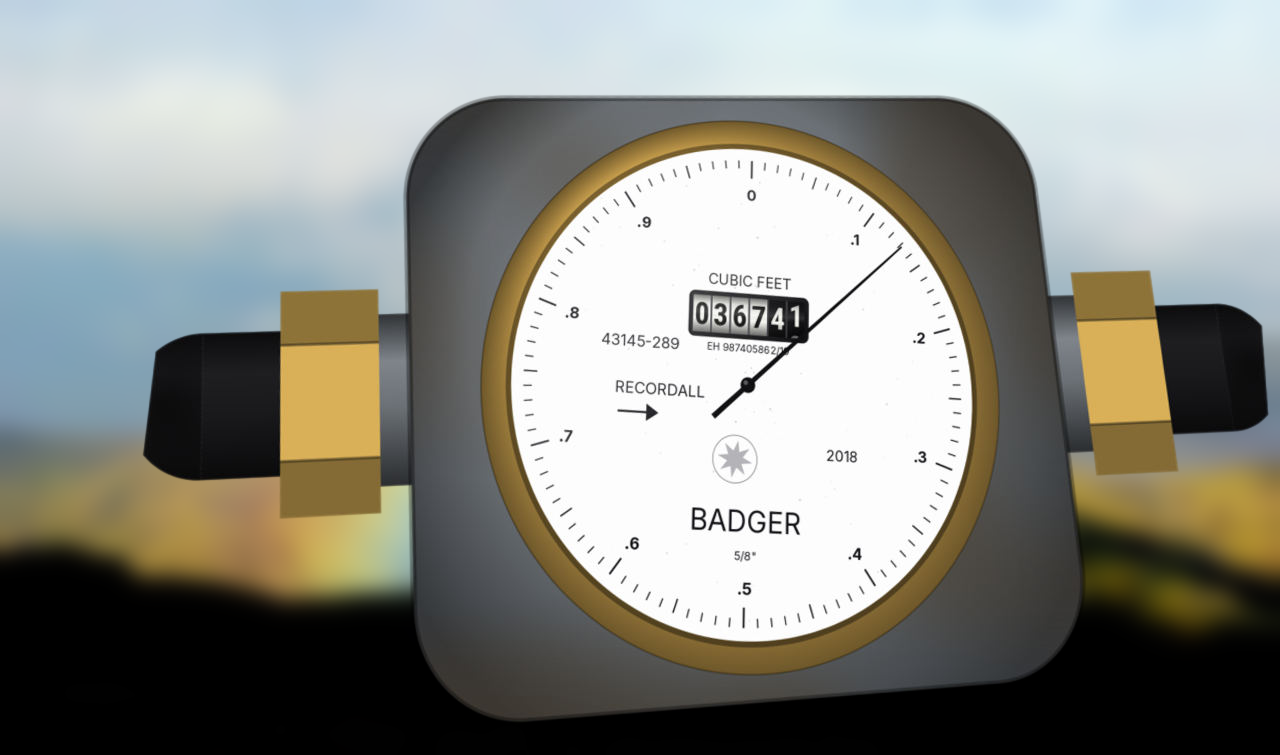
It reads 36741.13 ft³
